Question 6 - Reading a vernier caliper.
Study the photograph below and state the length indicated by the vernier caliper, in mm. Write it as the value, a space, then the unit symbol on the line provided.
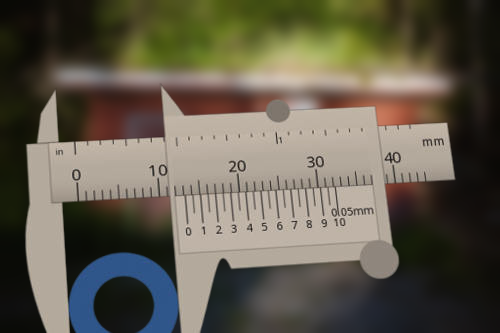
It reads 13.2 mm
